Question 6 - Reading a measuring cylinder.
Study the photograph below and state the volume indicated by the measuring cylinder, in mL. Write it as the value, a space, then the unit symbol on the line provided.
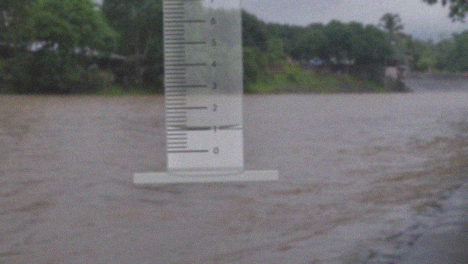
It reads 1 mL
